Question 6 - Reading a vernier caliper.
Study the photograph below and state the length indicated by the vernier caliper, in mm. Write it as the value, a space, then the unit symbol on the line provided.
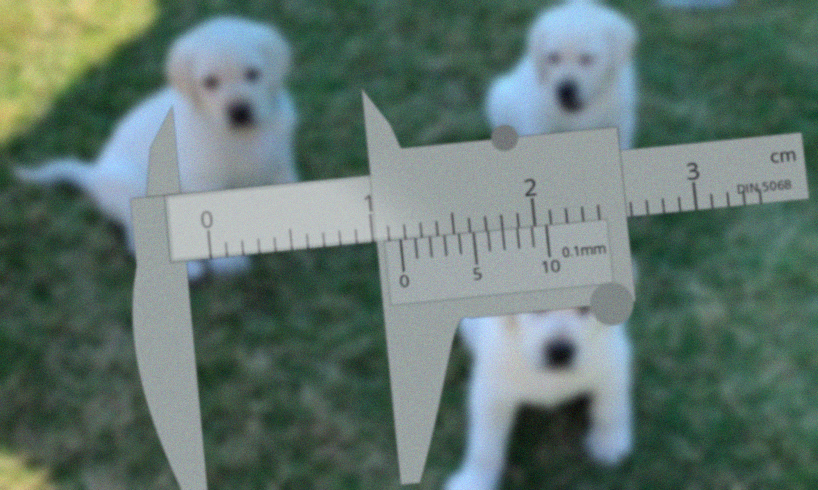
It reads 11.7 mm
